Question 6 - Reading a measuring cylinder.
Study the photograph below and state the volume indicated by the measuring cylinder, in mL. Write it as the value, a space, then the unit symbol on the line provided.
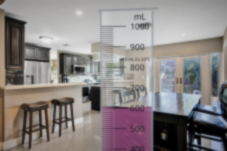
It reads 600 mL
